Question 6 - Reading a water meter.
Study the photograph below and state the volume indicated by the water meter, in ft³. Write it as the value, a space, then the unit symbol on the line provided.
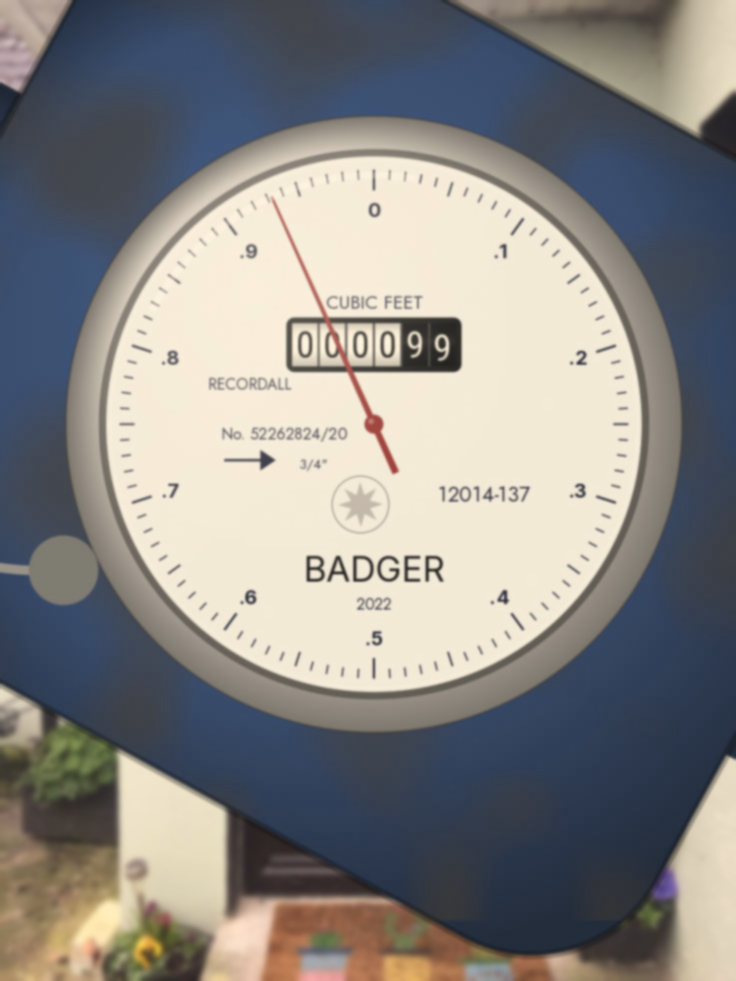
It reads 98.93 ft³
